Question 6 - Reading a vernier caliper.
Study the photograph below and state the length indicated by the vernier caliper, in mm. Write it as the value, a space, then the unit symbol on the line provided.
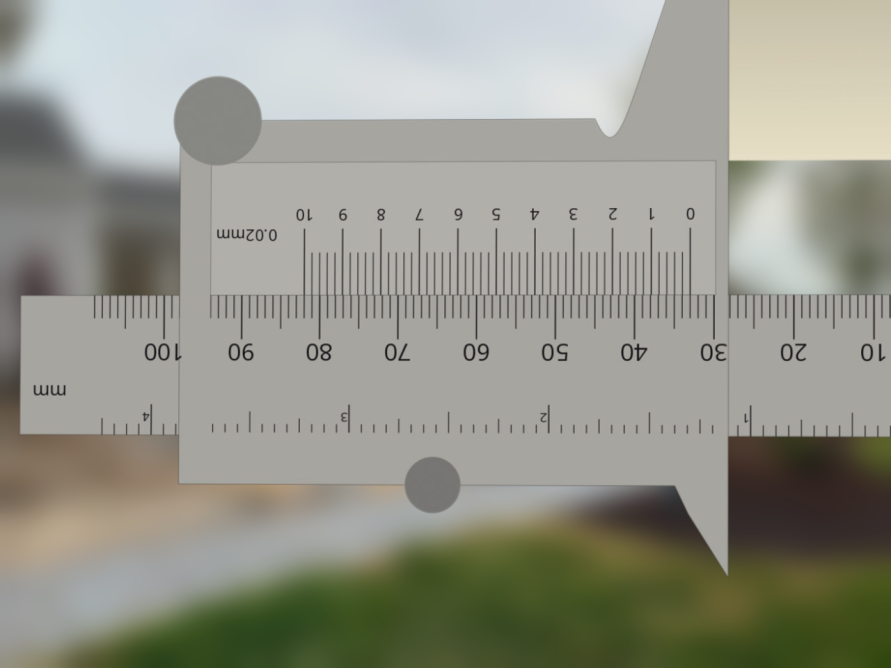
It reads 33.0 mm
